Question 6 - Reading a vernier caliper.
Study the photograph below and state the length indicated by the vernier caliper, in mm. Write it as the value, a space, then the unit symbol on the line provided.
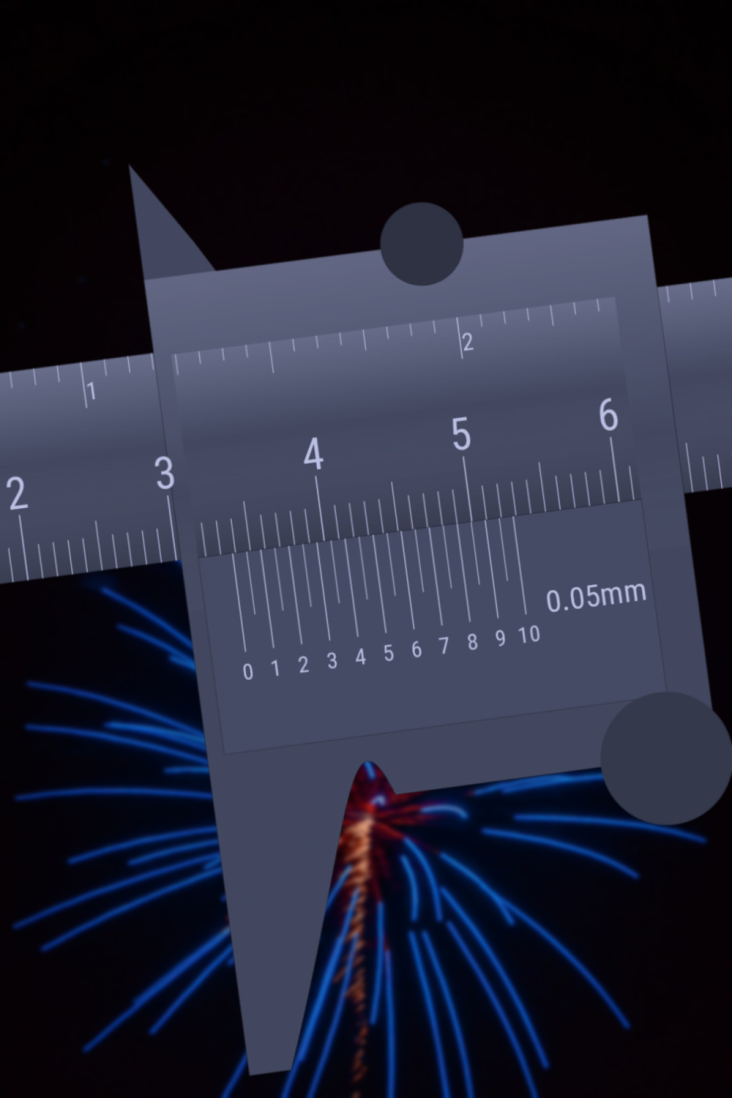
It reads 33.8 mm
